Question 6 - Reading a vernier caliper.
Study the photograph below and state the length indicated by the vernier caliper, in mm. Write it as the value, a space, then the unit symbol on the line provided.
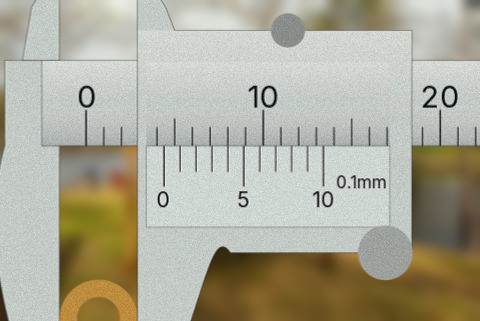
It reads 4.4 mm
